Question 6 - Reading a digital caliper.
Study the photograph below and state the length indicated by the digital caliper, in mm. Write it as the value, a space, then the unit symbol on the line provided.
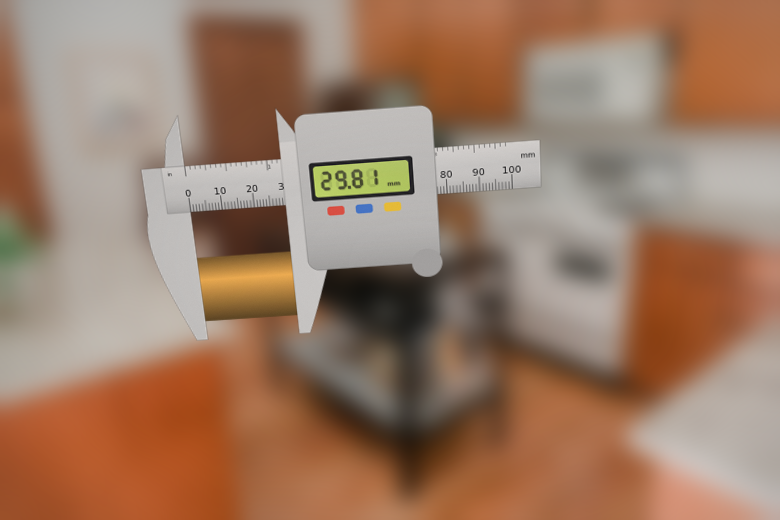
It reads 29.81 mm
